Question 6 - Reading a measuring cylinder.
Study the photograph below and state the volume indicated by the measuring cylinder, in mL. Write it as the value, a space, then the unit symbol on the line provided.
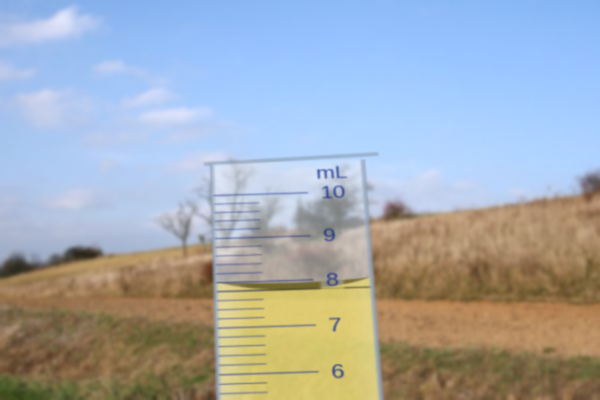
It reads 7.8 mL
